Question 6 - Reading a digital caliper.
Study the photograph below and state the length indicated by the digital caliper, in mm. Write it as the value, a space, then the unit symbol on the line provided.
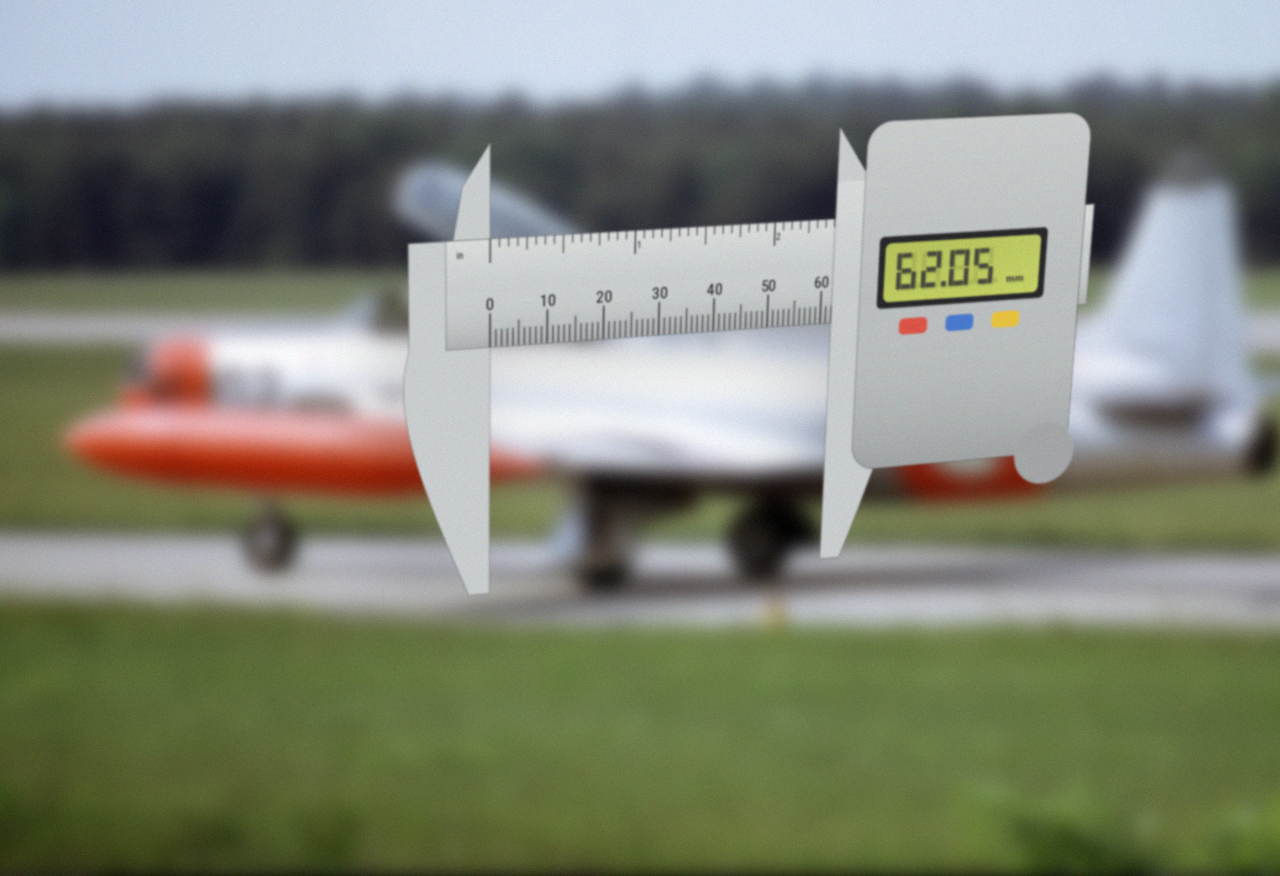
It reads 62.05 mm
